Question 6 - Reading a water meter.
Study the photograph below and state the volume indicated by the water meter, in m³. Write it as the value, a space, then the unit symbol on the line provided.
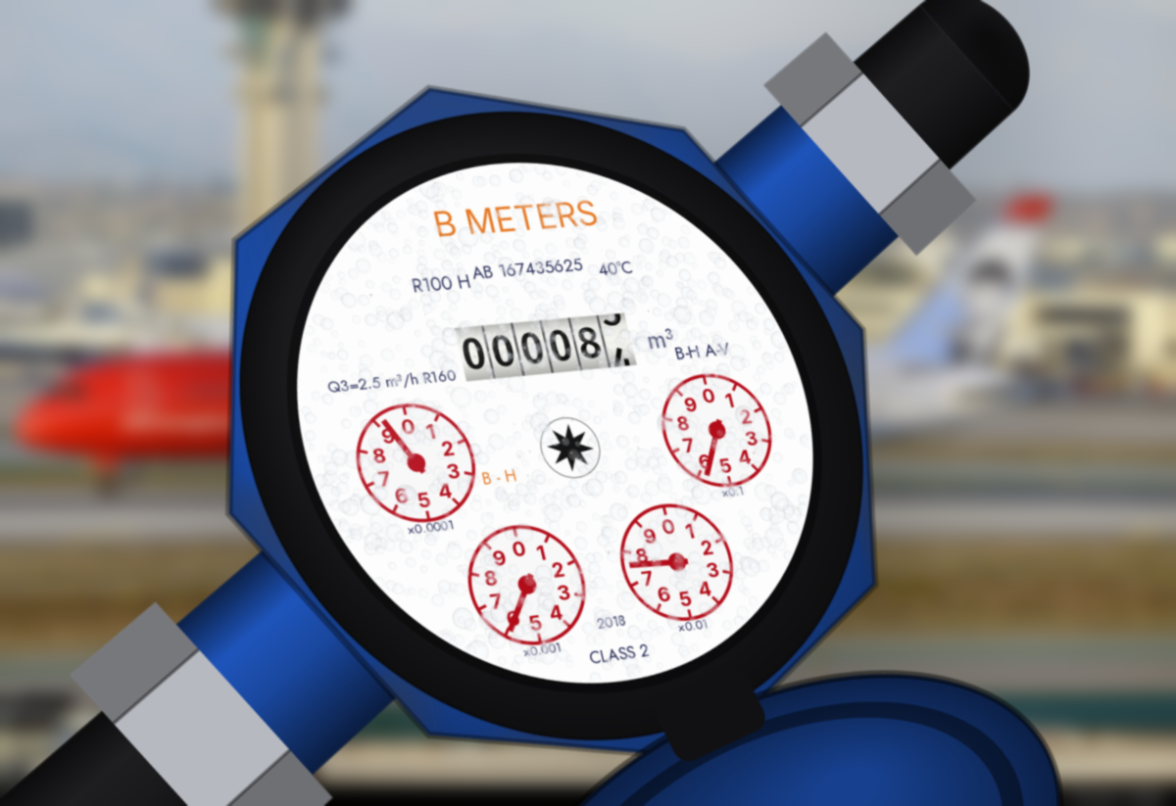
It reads 83.5759 m³
